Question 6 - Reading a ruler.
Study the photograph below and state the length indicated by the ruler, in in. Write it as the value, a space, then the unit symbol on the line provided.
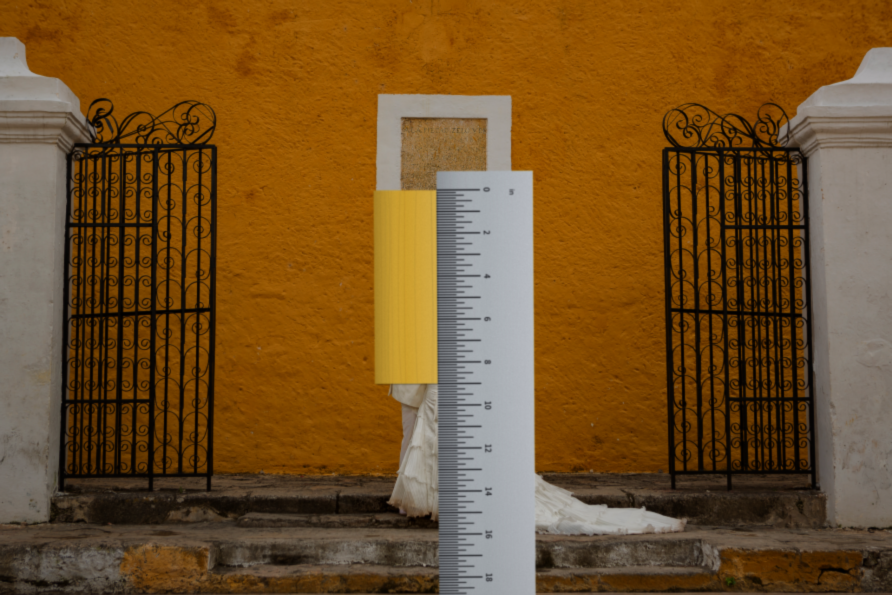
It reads 9 in
